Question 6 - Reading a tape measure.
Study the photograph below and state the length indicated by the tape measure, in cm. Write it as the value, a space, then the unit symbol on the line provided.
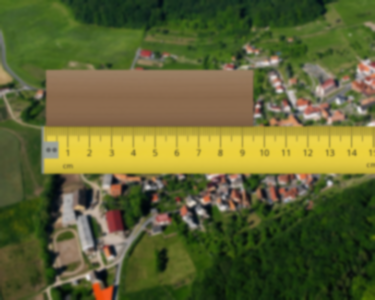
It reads 9.5 cm
